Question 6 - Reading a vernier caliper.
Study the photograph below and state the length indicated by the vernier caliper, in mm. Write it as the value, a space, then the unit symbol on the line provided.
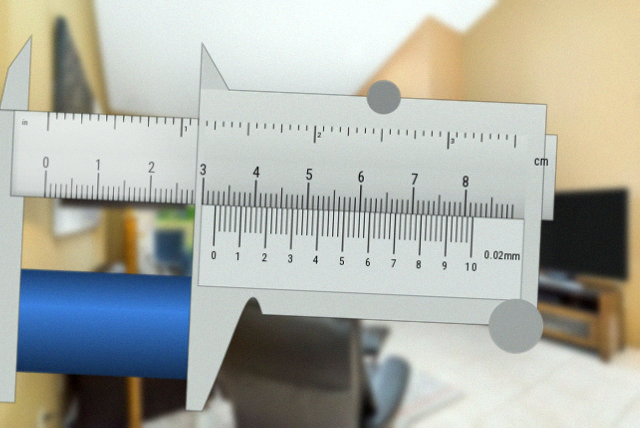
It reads 32.5 mm
